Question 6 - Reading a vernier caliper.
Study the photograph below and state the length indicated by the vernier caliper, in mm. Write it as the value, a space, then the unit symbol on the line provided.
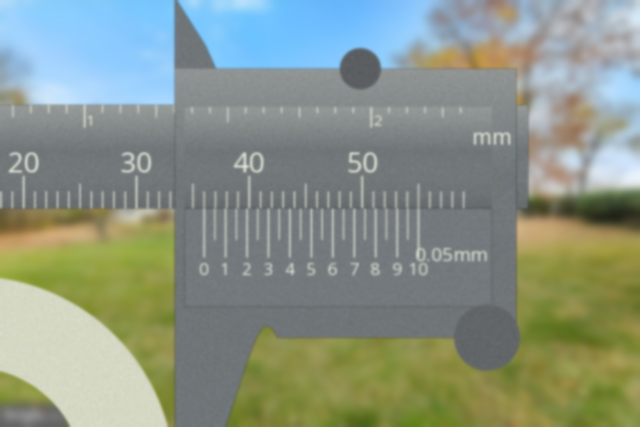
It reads 36.0 mm
